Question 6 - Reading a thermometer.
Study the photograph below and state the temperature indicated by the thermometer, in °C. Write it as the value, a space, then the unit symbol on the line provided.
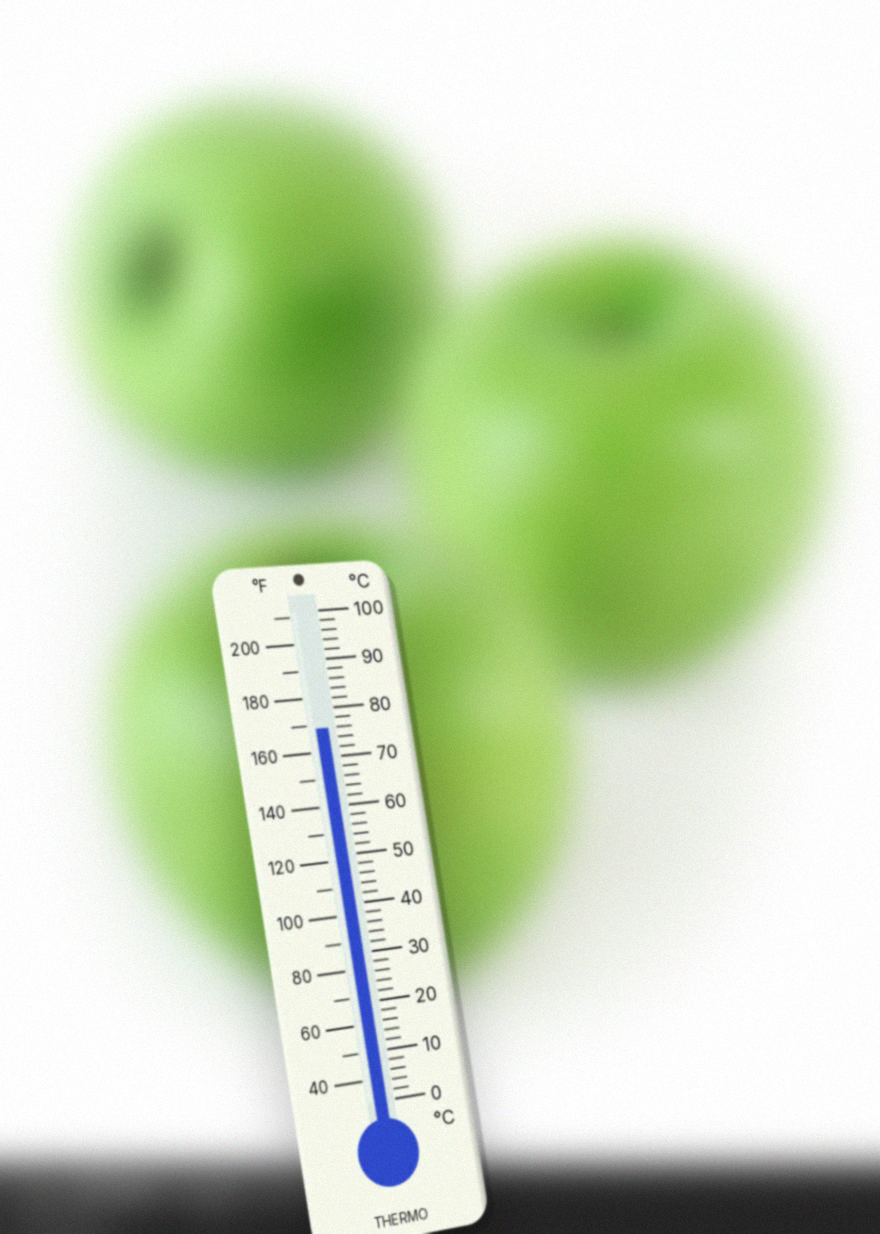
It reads 76 °C
